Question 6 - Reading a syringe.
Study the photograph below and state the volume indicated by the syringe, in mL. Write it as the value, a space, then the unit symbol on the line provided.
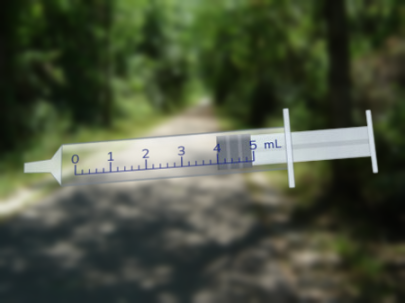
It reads 4 mL
